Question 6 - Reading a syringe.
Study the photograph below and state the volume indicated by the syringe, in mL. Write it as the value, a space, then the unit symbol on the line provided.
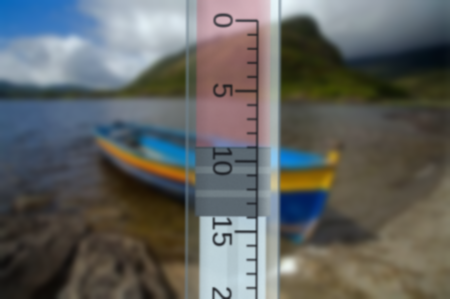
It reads 9 mL
